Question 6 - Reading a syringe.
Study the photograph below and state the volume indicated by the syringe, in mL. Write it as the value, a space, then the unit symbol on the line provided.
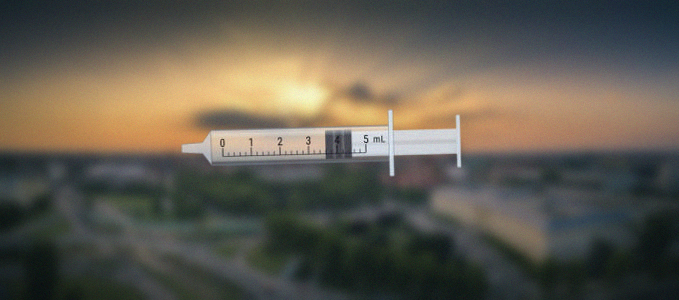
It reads 3.6 mL
